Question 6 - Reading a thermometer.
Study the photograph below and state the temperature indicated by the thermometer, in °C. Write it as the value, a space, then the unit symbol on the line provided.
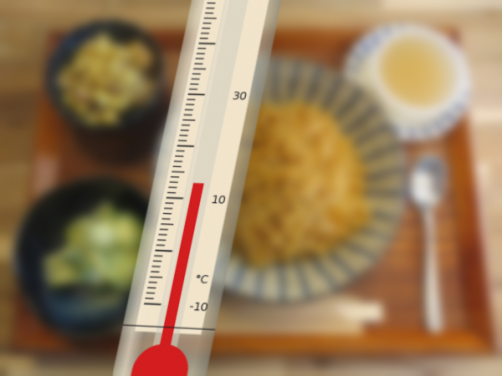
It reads 13 °C
